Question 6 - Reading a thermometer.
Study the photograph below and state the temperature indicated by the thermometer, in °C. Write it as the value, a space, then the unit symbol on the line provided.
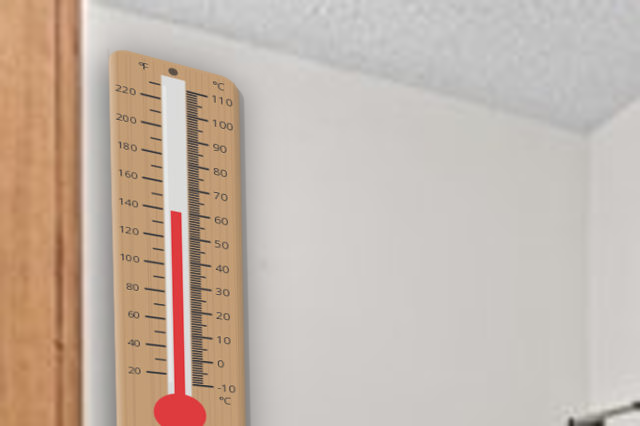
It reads 60 °C
